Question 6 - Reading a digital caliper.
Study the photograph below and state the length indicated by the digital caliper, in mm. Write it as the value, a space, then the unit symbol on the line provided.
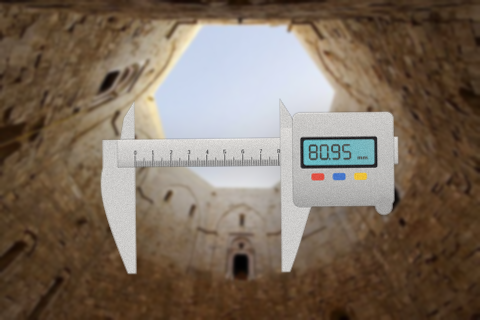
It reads 80.95 mm
